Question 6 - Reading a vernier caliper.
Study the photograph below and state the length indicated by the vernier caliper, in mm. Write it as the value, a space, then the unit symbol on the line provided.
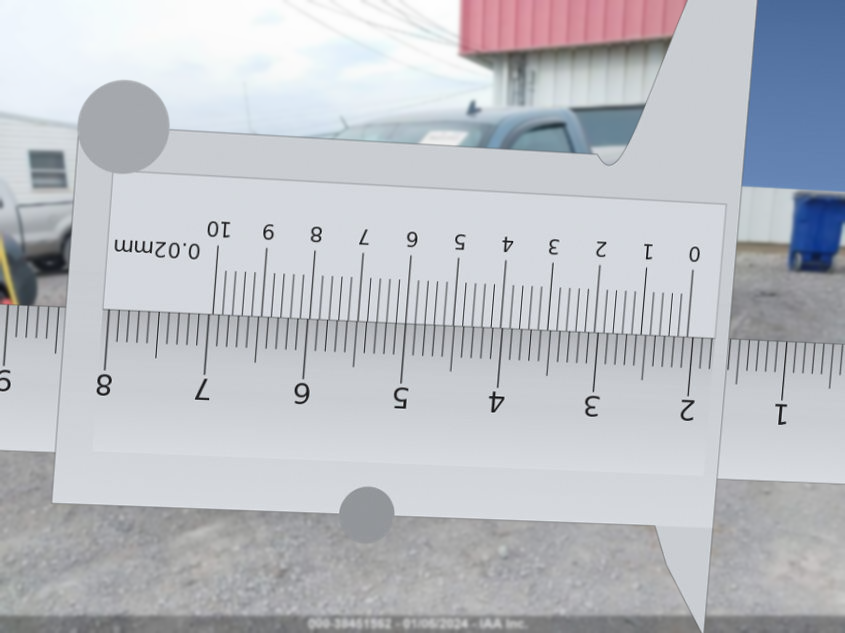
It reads 20.6 mm
